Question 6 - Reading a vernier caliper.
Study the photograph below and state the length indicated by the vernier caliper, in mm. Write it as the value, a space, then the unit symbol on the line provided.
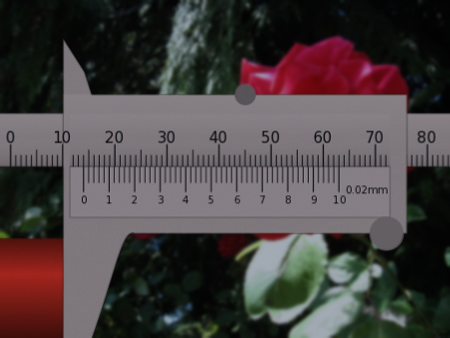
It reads 14.0 mm
